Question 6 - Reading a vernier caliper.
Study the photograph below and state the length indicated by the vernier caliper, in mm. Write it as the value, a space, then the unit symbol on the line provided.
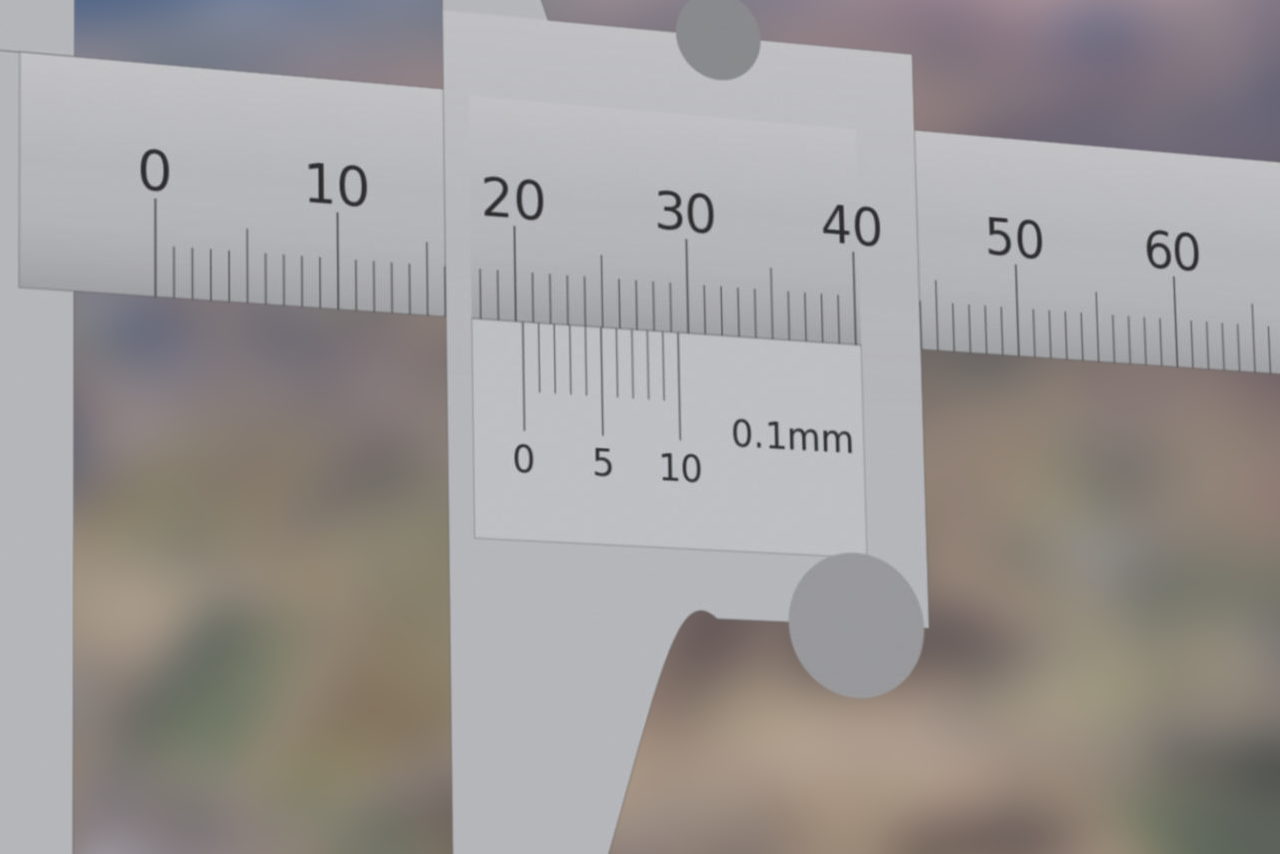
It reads 20.4 mm
